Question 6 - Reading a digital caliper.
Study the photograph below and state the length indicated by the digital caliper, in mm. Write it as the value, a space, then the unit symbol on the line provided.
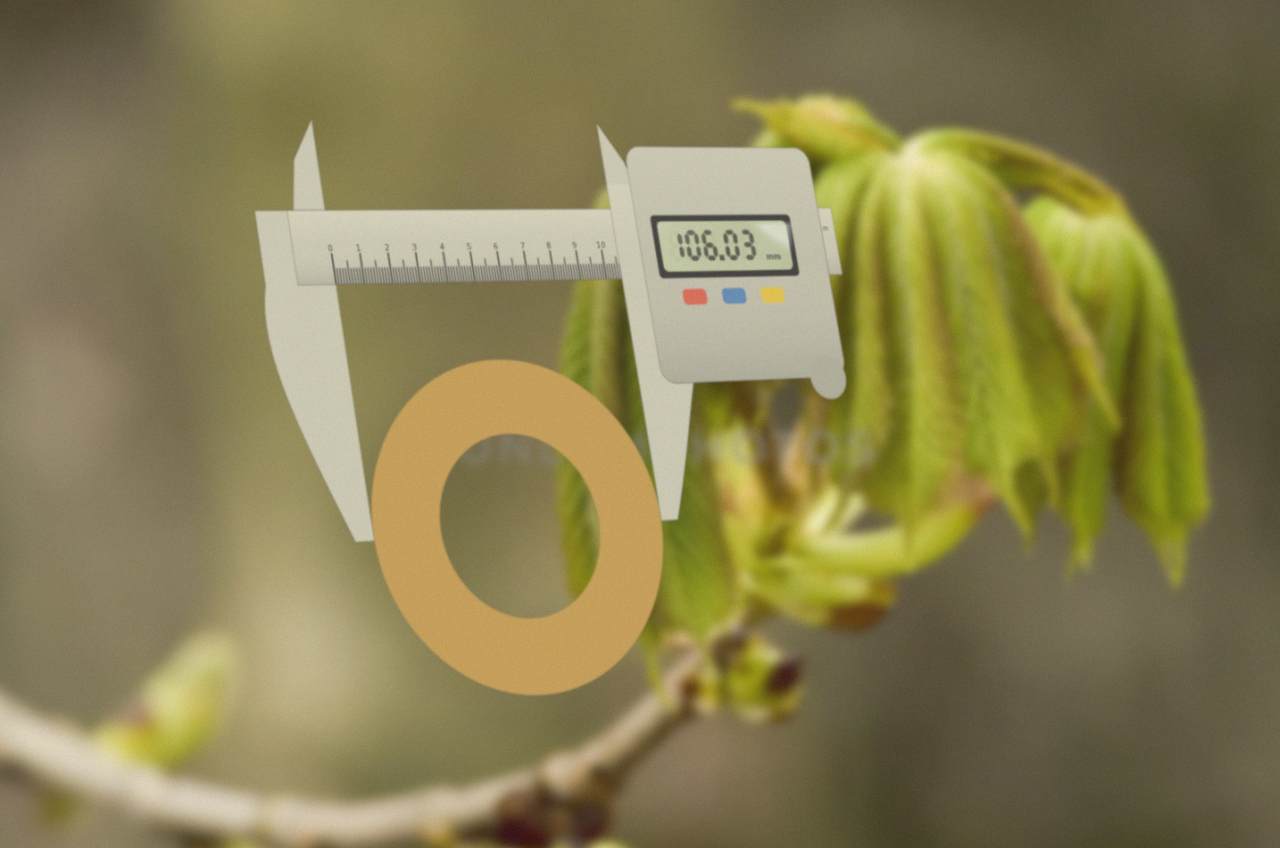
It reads 106.03 mm
